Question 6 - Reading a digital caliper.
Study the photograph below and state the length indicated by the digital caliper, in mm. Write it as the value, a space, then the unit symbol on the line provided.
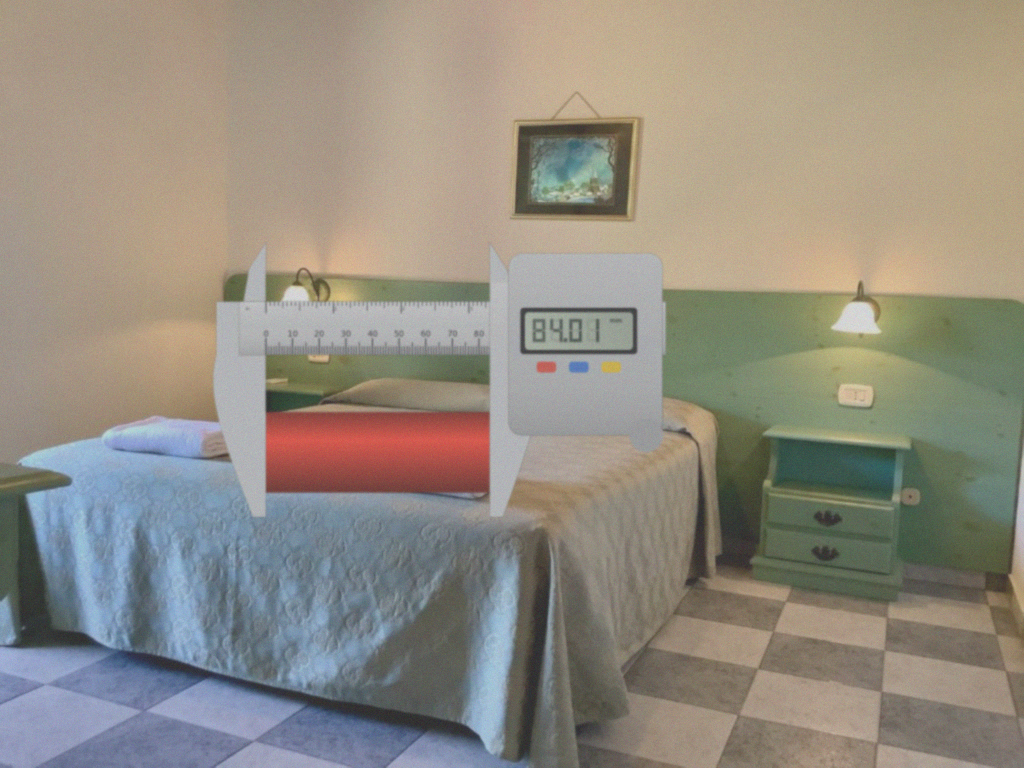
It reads 84.01 mm
